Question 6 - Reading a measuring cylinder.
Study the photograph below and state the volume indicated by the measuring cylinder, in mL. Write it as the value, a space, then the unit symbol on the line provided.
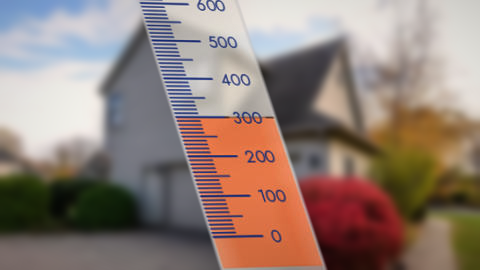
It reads 300 mL
